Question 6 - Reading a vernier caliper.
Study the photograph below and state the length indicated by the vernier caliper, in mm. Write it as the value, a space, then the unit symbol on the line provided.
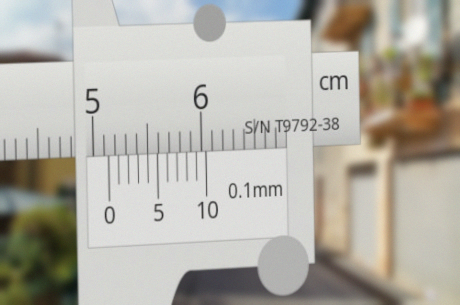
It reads 51.4 mm
